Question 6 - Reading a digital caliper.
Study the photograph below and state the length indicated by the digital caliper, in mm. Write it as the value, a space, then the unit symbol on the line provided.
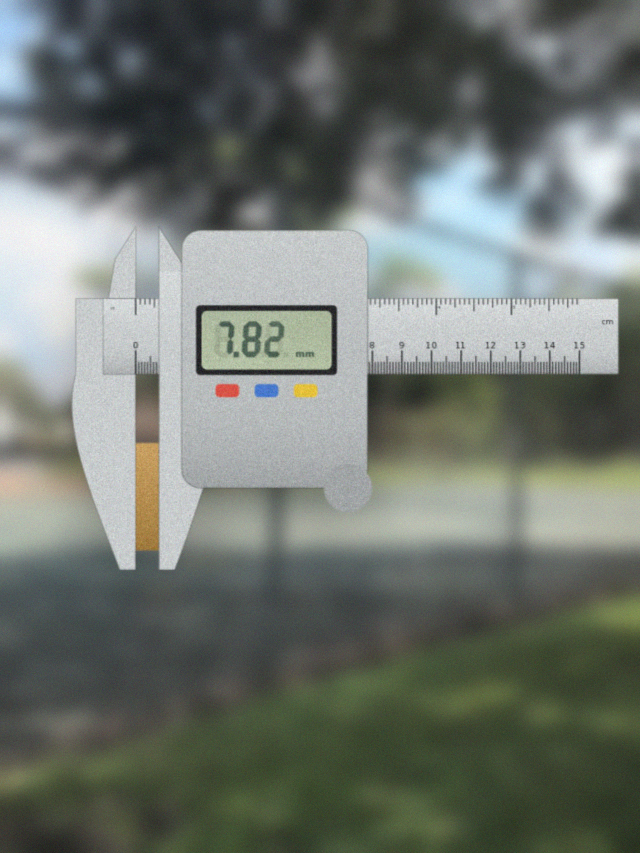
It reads 7.82 mm
